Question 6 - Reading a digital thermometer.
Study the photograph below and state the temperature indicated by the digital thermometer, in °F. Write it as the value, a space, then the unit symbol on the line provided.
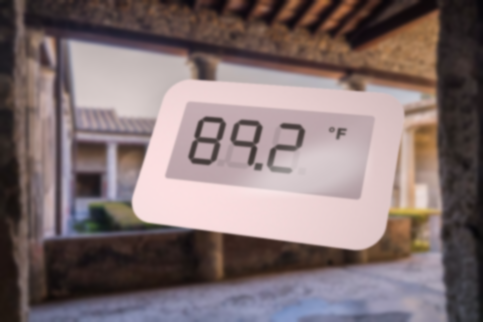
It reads 89.2 °F
